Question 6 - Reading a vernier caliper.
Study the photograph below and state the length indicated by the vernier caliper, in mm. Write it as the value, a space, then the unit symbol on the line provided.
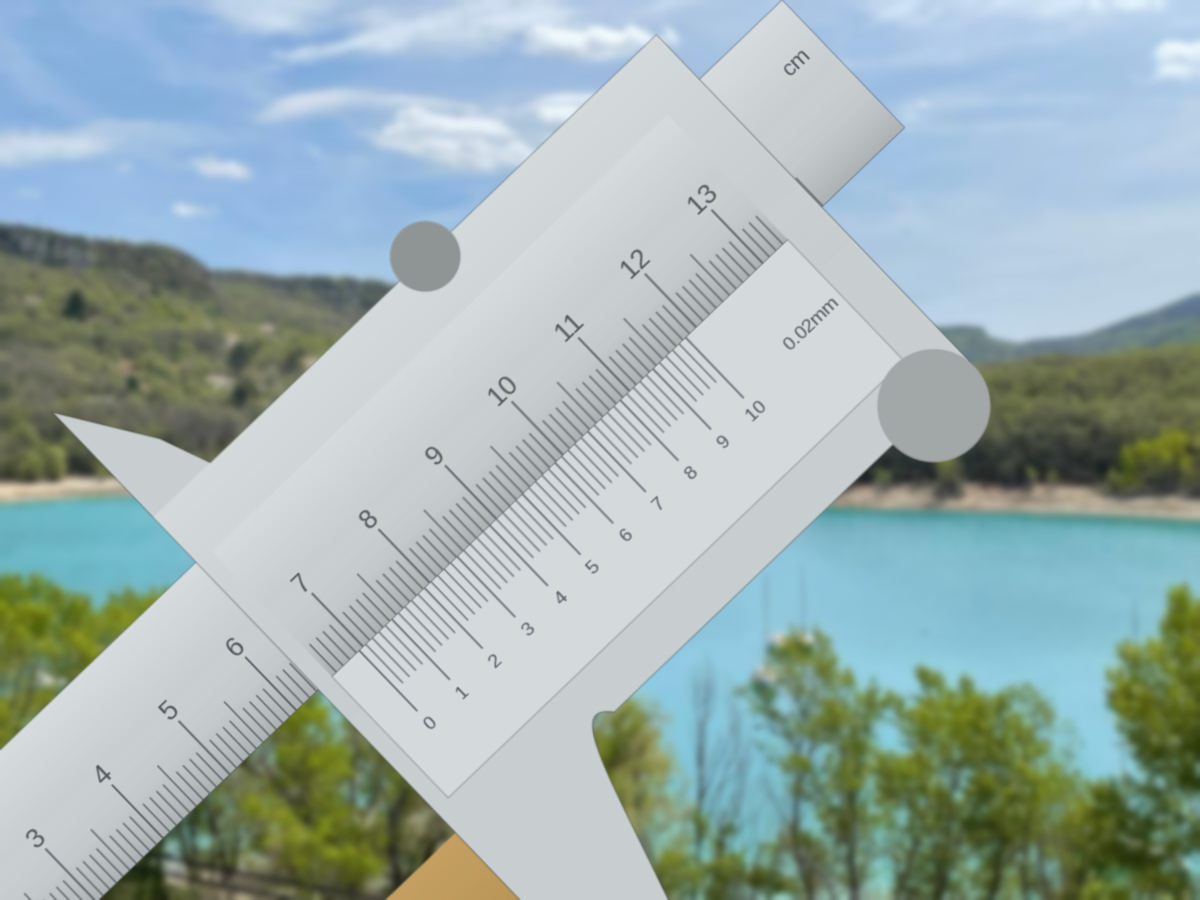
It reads 69.4 mm
